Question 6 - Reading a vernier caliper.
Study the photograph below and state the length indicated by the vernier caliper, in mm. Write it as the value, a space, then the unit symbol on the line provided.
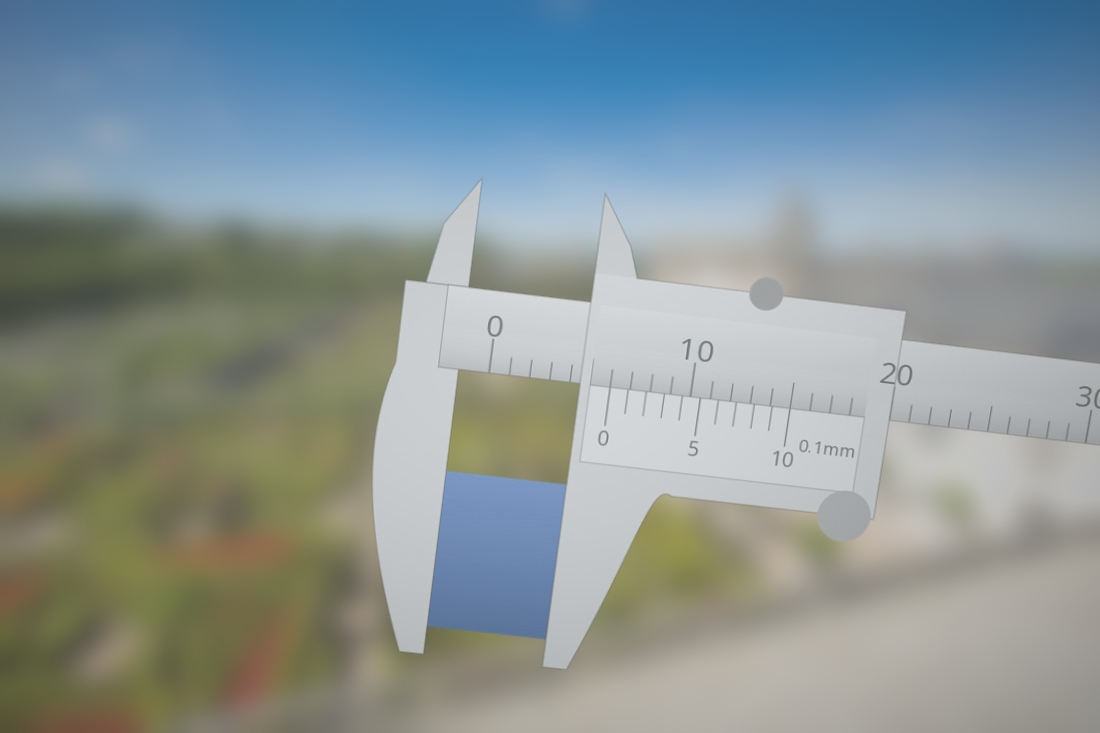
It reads 6.0 mm
